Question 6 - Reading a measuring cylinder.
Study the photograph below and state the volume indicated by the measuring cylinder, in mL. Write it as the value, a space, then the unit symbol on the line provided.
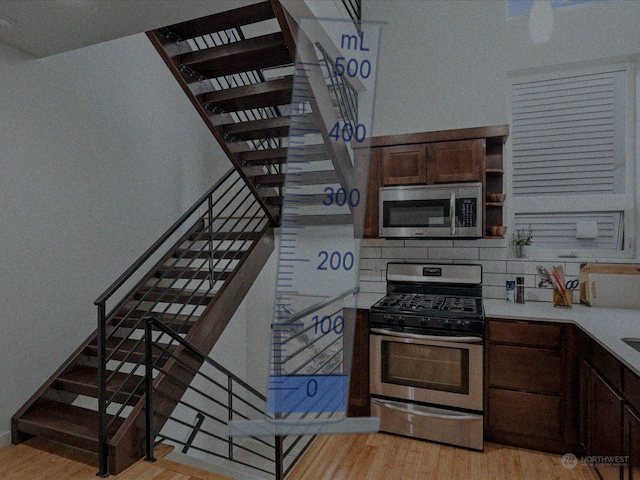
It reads 20 mL
